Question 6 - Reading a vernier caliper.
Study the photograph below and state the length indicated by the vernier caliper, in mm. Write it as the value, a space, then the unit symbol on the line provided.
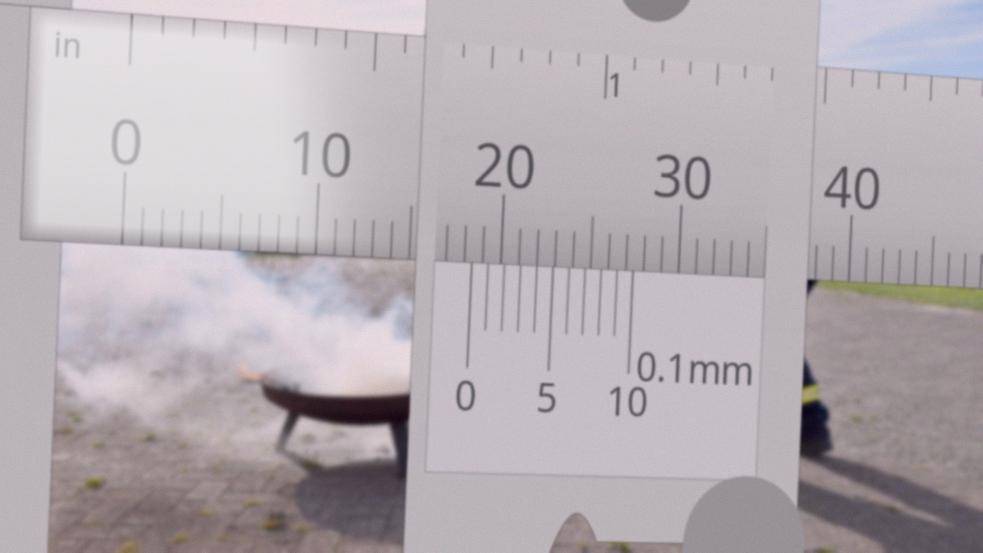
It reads 18.4 mm
